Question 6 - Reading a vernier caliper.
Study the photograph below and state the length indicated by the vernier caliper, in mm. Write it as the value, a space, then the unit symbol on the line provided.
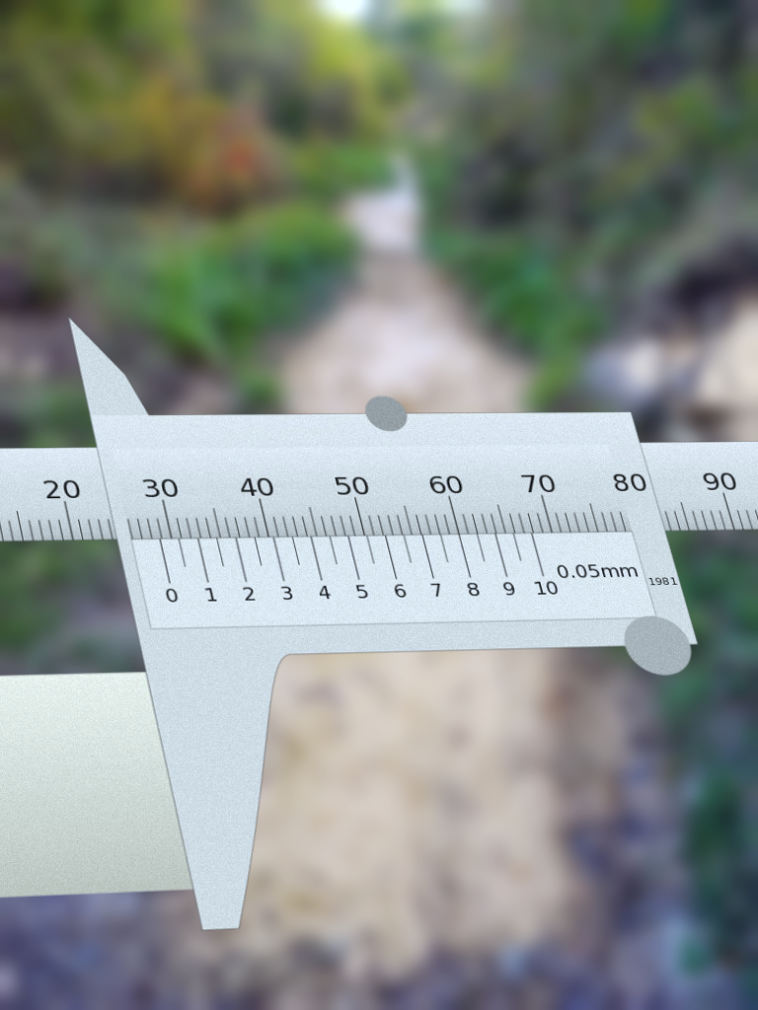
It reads 28.8 mm
